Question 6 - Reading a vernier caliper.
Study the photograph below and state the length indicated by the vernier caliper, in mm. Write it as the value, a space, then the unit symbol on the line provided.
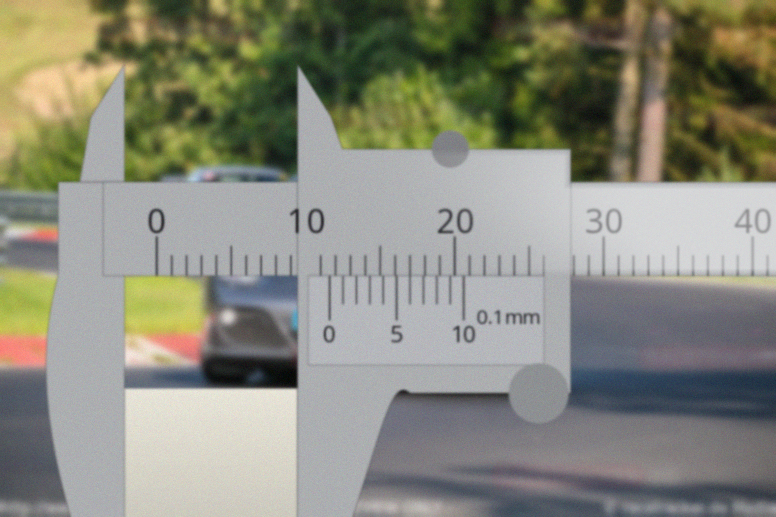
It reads 11.6 mm
